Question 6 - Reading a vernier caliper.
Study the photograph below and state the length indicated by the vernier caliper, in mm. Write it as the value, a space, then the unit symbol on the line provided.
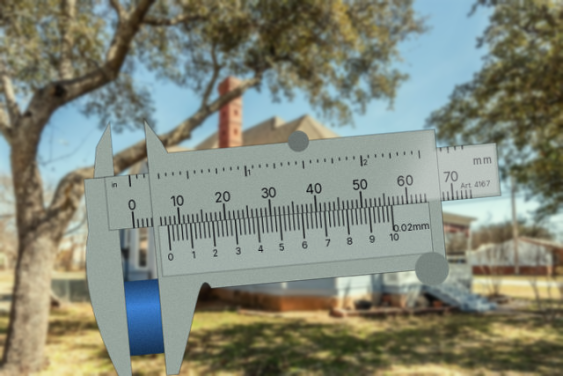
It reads 7.5 mm
